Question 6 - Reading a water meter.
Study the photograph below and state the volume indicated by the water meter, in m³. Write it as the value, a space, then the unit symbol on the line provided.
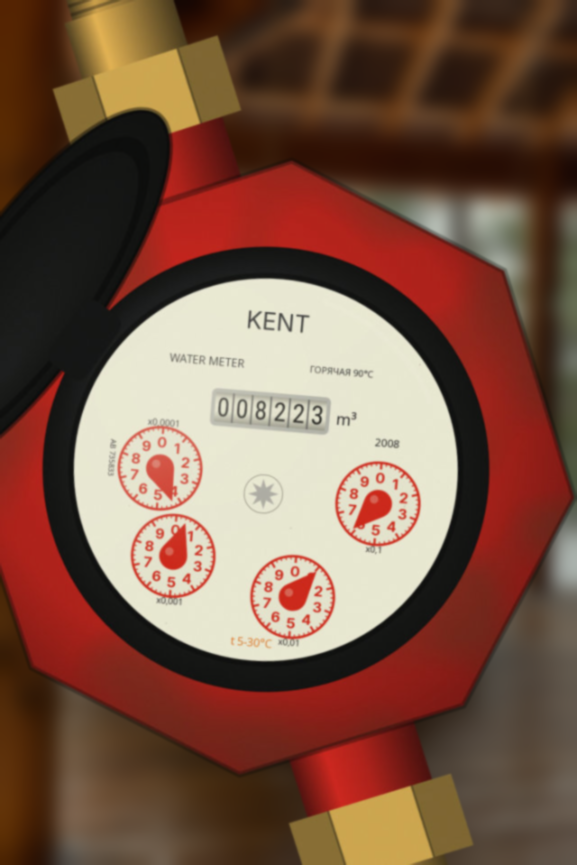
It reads 8223.6104 m³
